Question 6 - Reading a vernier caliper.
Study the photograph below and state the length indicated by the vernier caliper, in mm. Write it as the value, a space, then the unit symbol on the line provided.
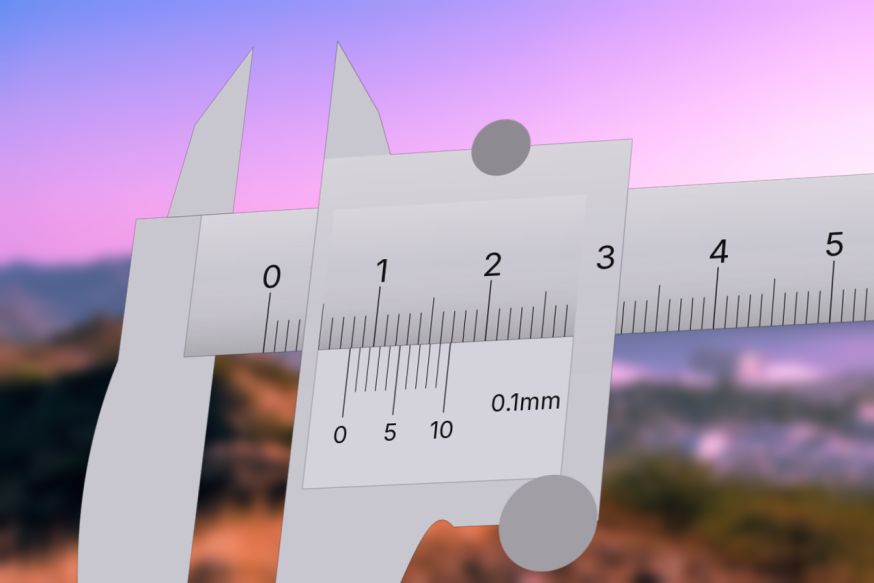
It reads 7.9 mm
